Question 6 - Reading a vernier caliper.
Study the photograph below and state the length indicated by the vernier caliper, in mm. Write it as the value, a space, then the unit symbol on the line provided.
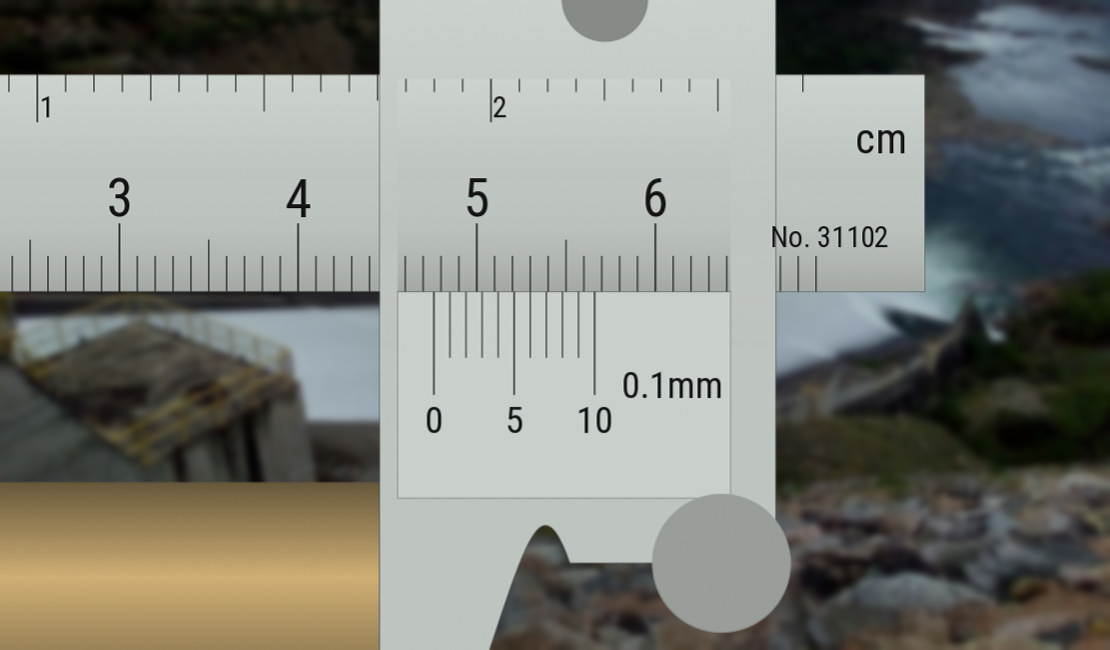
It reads 47.6 mm
